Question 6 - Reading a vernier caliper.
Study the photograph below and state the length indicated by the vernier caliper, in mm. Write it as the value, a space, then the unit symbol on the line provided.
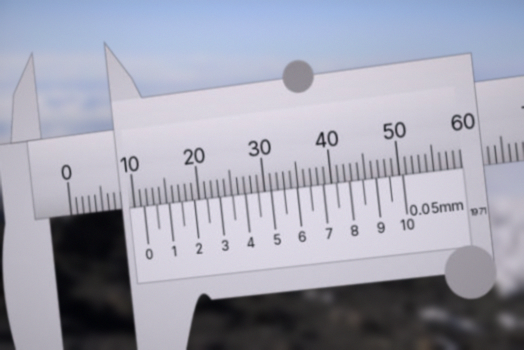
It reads 11.5 mm
